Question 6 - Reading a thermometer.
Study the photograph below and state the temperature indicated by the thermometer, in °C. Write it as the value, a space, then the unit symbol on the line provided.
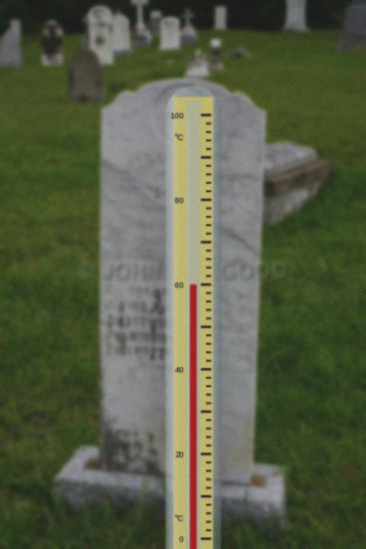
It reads 60 °C
